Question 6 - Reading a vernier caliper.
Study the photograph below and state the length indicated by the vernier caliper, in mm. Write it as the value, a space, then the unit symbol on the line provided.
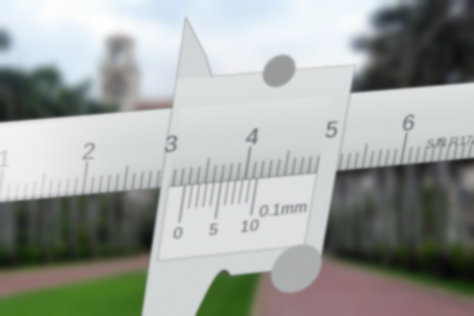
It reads 32.5 mm
